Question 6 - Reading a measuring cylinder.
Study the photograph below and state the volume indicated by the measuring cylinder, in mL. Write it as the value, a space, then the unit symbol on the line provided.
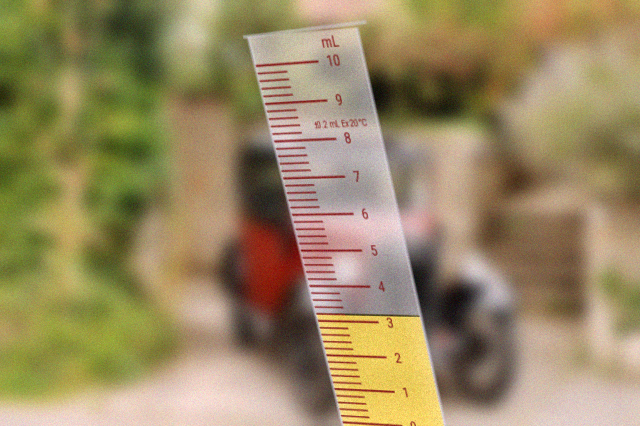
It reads 3.2 mL
